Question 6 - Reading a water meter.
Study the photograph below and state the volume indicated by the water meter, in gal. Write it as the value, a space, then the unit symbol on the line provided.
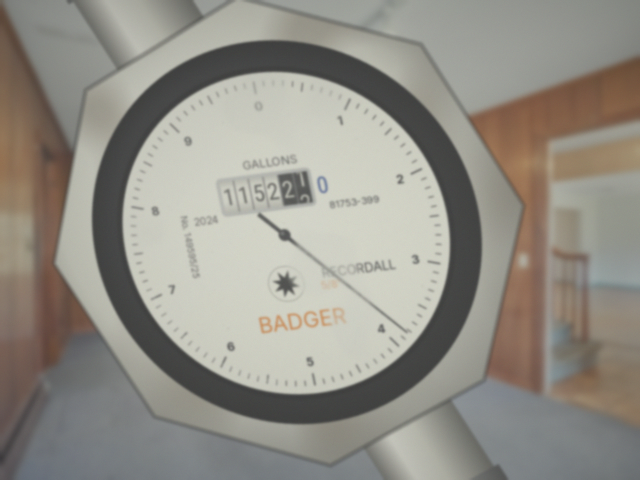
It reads 1152213.8 gal
